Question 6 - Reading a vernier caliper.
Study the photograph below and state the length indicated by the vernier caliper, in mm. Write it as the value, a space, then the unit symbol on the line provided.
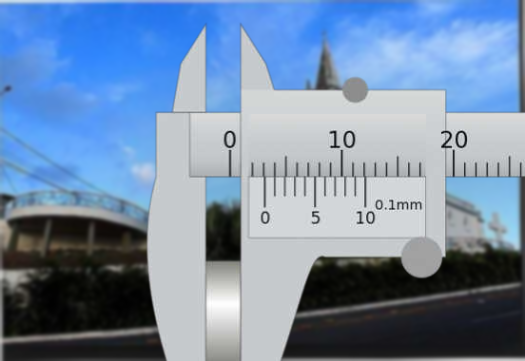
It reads 3.1 mm
